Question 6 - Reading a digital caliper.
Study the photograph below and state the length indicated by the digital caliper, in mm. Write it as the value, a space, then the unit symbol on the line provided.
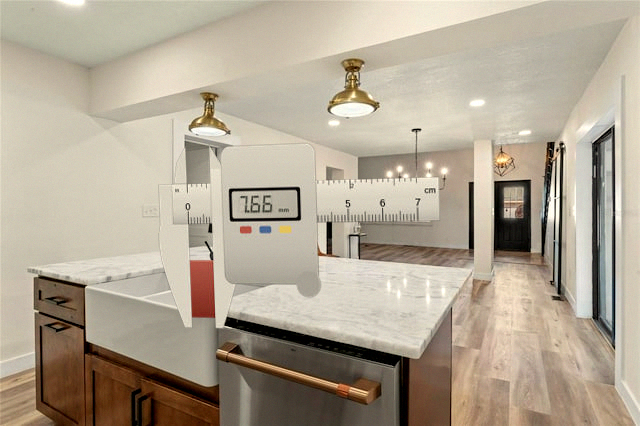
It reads 7.66 mm
